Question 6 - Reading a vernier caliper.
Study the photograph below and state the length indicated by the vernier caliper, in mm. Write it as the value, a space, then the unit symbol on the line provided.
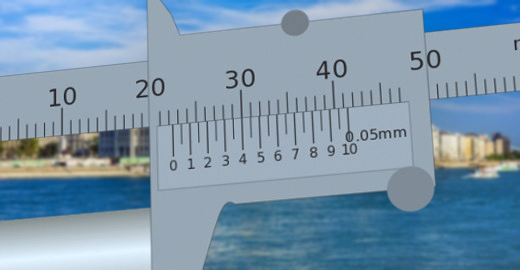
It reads 22.4 mm
